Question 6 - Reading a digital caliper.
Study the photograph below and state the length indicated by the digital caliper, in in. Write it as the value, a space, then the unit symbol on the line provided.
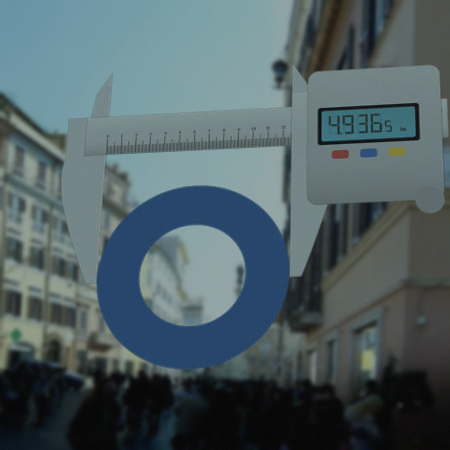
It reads 4.9365 in
